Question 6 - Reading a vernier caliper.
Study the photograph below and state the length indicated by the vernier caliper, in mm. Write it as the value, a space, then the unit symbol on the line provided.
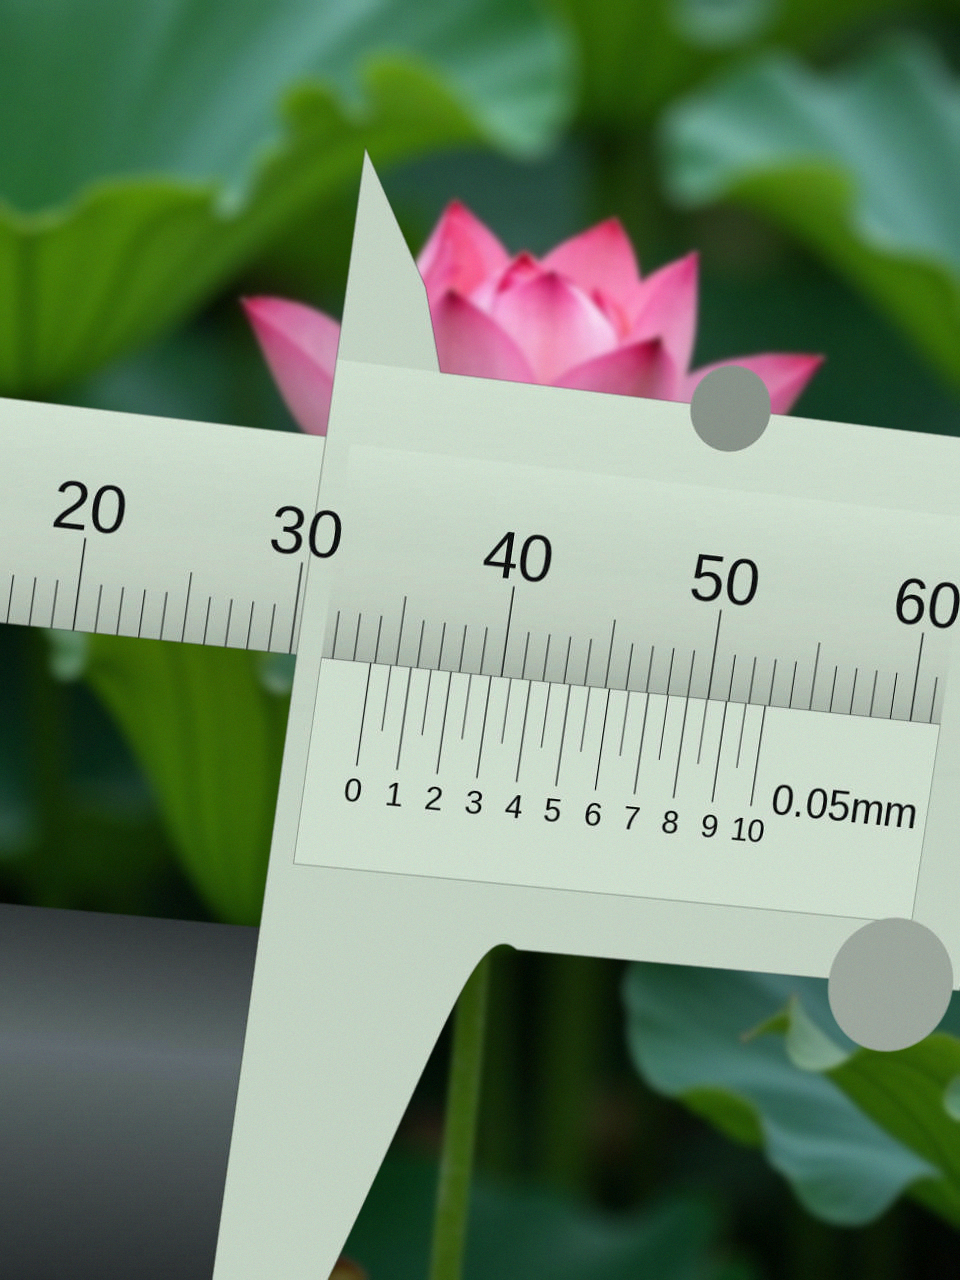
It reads 33.8 mm
